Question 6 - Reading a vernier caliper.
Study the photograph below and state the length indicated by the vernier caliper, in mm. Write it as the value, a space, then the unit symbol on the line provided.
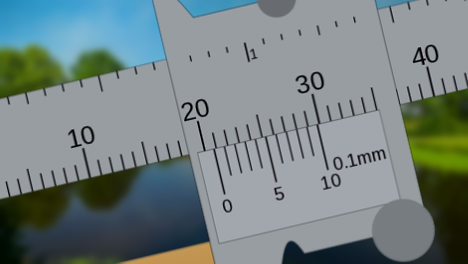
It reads 20.8 mm
